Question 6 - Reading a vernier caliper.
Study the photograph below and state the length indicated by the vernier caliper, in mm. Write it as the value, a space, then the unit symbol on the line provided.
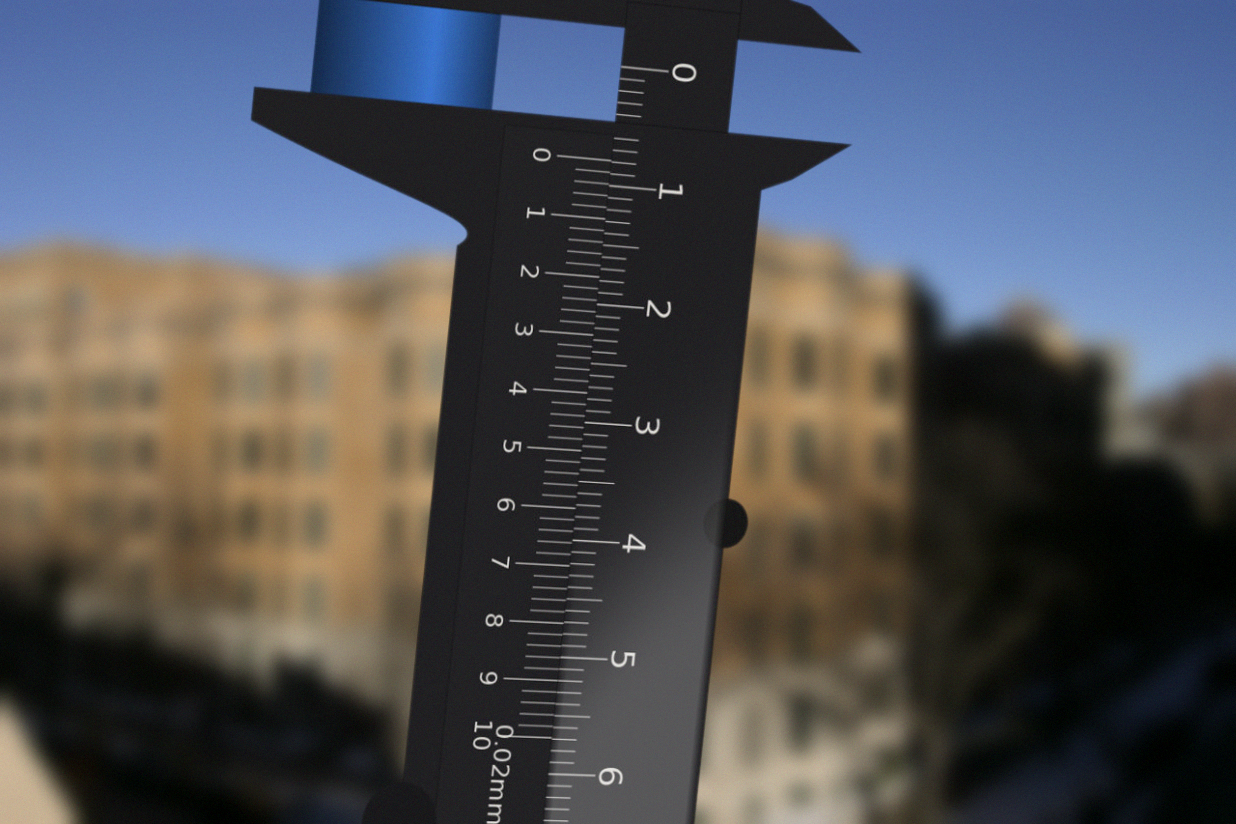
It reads 7.9 mm
